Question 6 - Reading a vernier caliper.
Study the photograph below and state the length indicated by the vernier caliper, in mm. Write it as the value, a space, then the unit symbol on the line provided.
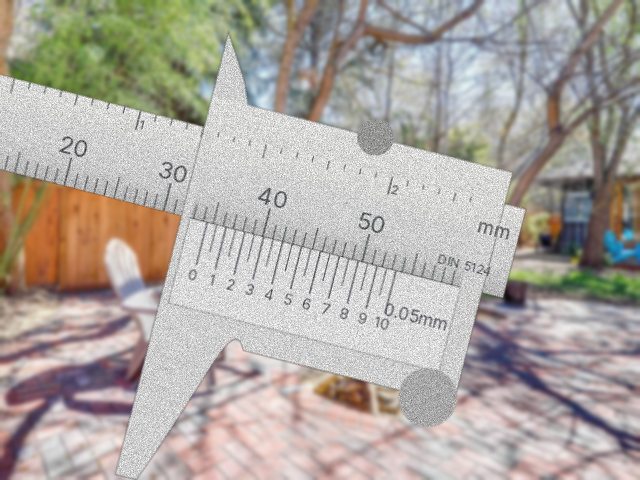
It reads 34.4 mm
